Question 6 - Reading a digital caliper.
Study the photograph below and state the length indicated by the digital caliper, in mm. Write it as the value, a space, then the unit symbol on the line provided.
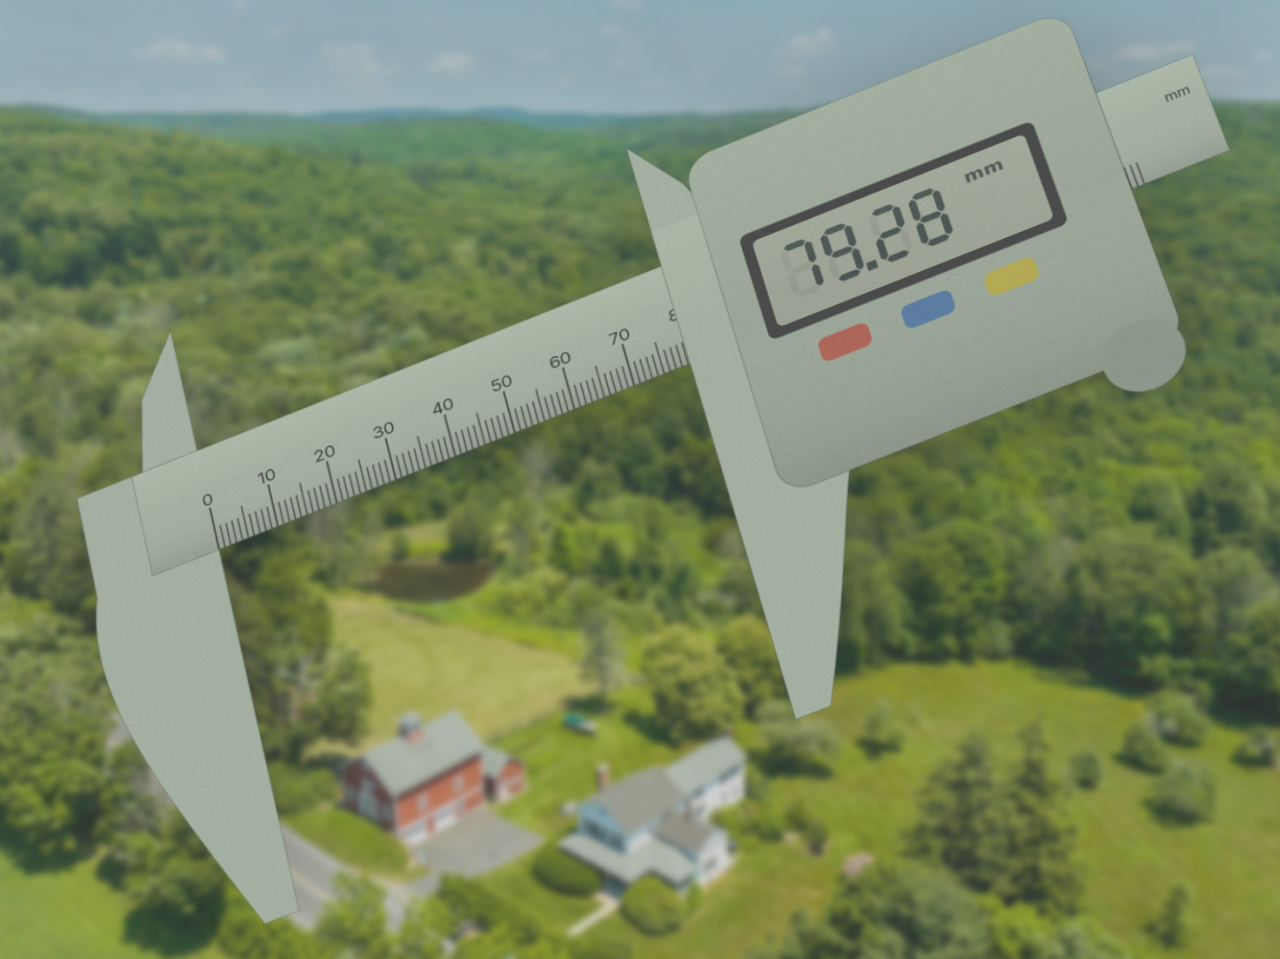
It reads 79.28 mm
